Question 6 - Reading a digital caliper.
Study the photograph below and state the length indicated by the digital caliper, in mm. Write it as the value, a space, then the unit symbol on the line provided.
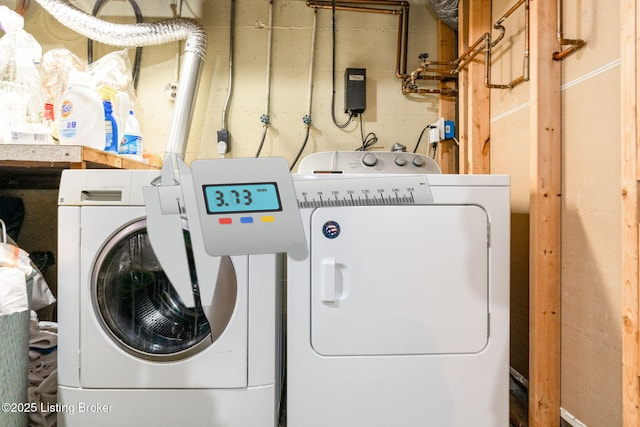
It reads 3.73 mm
